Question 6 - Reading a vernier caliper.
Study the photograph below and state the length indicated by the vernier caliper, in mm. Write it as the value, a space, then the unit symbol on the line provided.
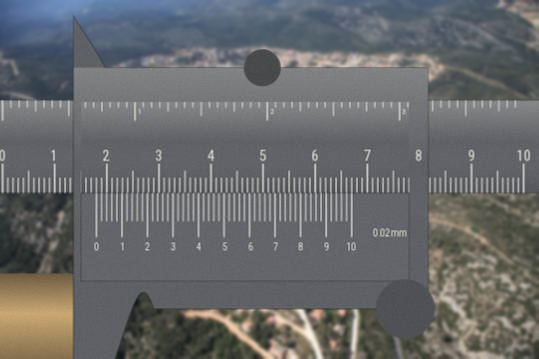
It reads 18.0 mm
